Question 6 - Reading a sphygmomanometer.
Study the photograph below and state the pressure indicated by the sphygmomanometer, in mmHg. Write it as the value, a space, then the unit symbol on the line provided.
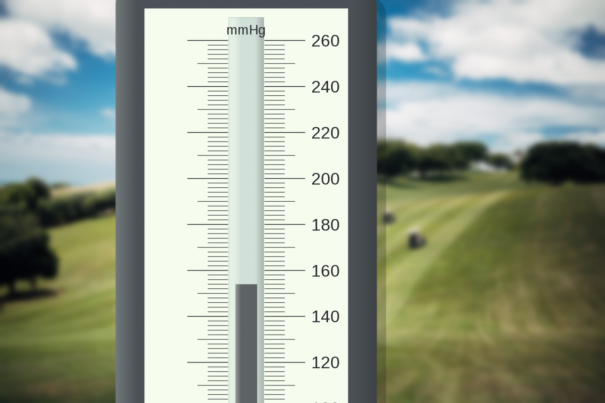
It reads 154 mmHg
